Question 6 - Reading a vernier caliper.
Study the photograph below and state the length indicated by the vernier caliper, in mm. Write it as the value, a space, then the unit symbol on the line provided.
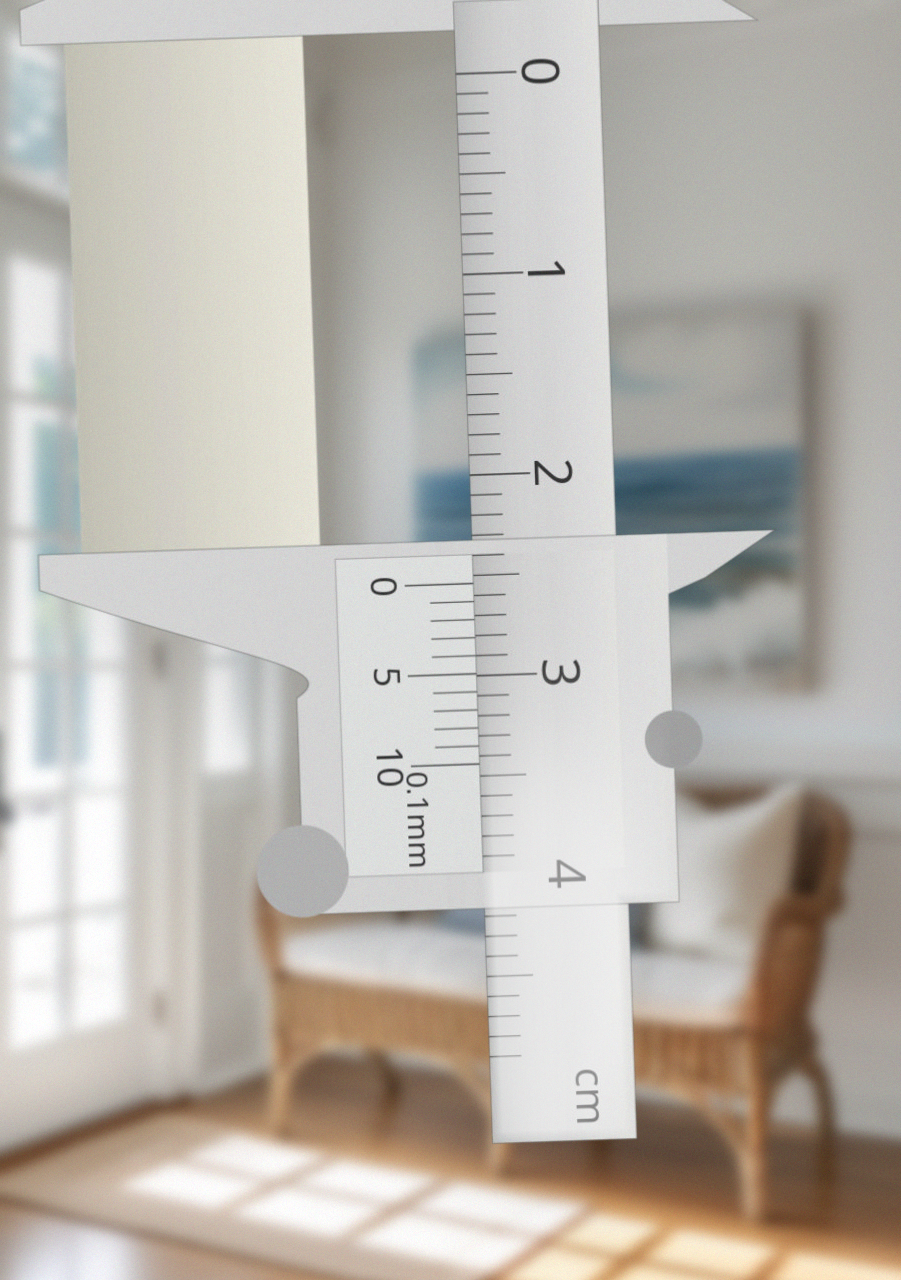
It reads 25.4 mm
